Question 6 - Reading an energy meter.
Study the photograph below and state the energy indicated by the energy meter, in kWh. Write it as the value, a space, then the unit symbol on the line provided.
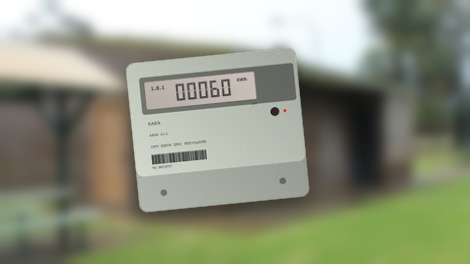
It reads 60 kWh
